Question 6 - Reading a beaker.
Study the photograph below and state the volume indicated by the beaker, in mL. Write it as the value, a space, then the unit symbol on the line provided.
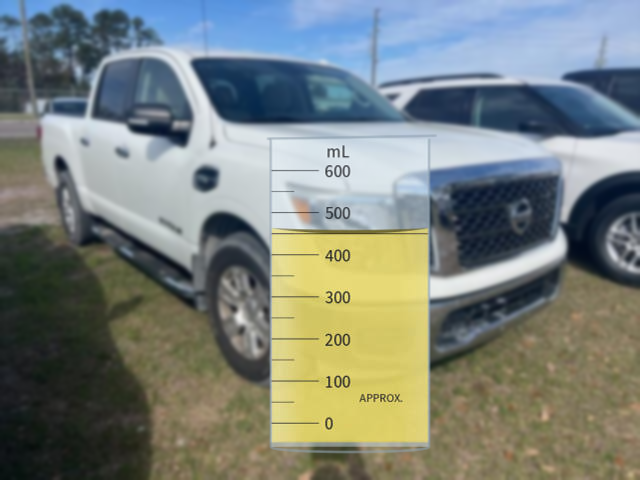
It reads 450 mL
